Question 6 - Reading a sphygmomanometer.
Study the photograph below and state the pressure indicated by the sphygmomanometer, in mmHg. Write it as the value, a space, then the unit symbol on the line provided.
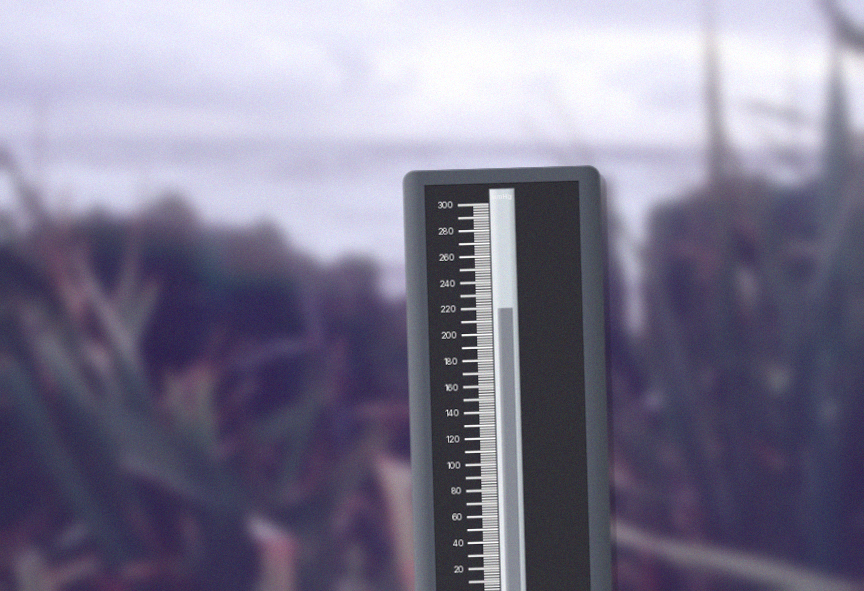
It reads 220 mmHg
